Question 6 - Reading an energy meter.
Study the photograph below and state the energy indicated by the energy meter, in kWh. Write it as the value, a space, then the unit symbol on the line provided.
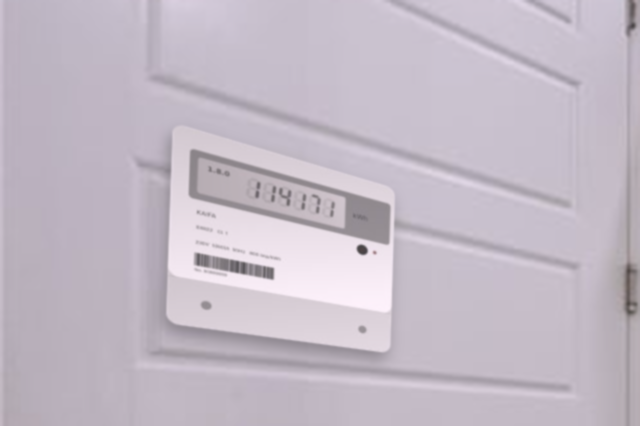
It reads 114171 kWh
